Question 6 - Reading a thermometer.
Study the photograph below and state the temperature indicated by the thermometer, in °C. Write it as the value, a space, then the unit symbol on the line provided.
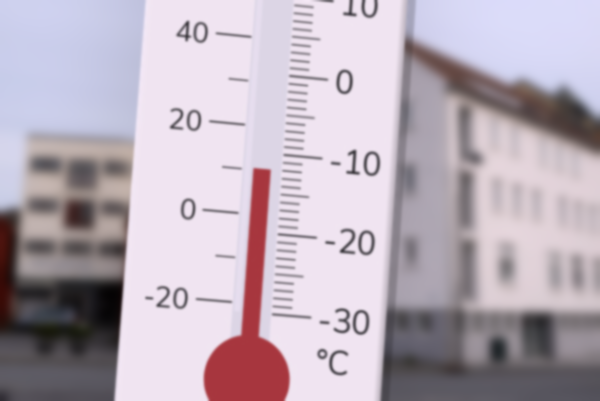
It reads -12 °C
